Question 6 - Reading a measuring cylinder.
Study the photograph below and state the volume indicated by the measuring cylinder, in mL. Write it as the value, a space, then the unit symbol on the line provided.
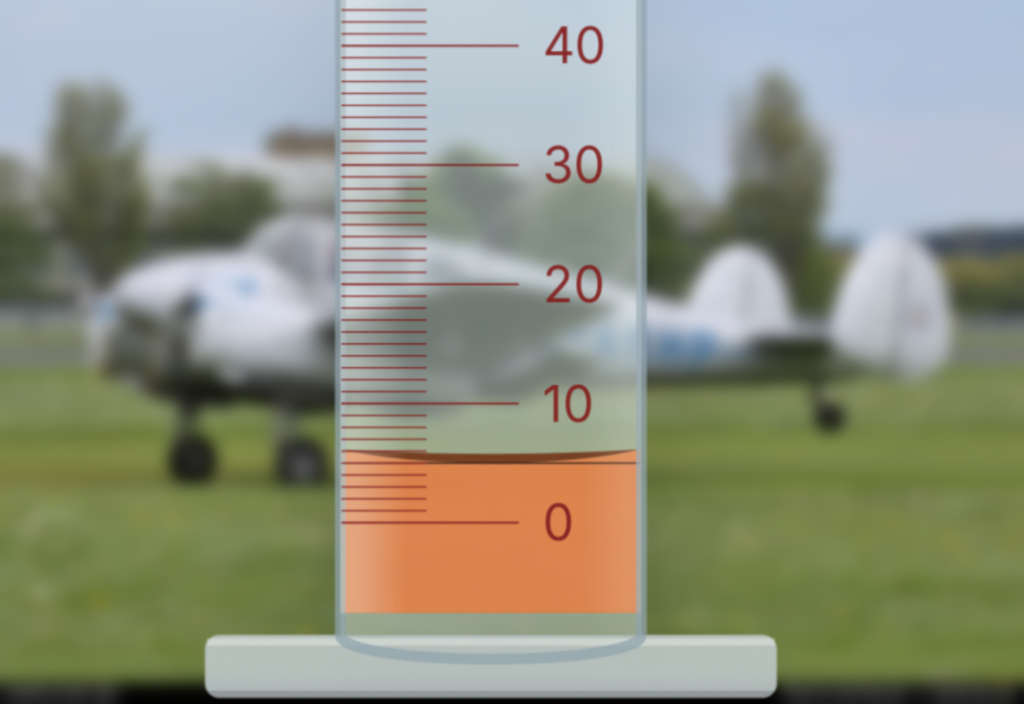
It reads 5 mL
